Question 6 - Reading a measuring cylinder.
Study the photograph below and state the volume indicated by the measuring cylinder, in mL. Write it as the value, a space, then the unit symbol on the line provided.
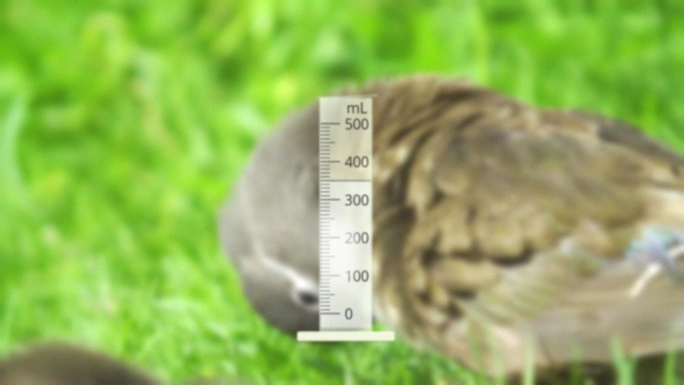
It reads 350 mL
